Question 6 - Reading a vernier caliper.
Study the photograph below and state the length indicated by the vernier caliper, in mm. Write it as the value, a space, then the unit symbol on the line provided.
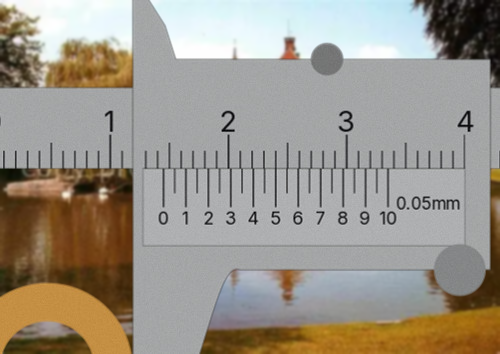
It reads 14.5 mm
